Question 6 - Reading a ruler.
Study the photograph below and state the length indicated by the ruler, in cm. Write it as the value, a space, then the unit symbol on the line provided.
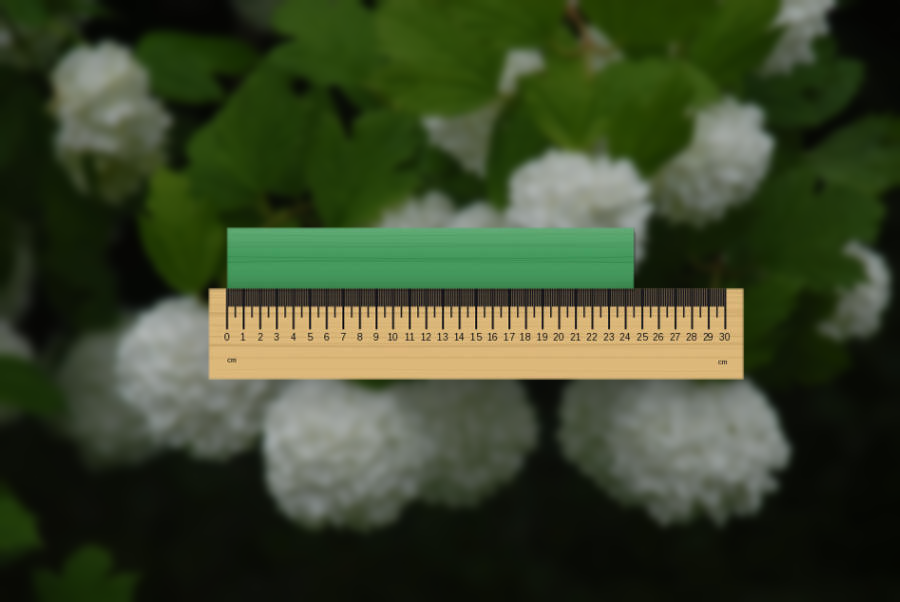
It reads 24.5 cm
